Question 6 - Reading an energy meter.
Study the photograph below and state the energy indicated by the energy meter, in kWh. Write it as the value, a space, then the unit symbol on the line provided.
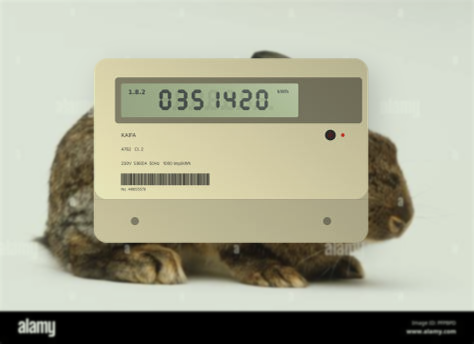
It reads 351420 kWh
